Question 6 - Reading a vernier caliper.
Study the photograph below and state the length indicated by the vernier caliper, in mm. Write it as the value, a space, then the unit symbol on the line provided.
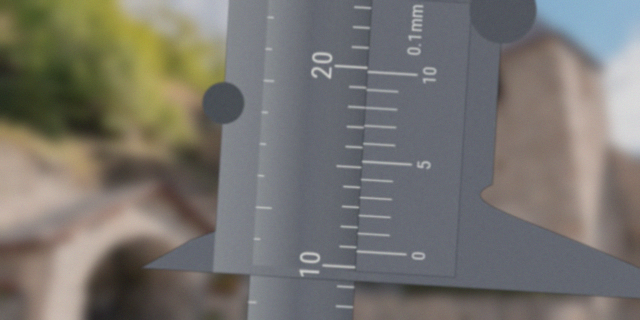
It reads 10.8 mm
